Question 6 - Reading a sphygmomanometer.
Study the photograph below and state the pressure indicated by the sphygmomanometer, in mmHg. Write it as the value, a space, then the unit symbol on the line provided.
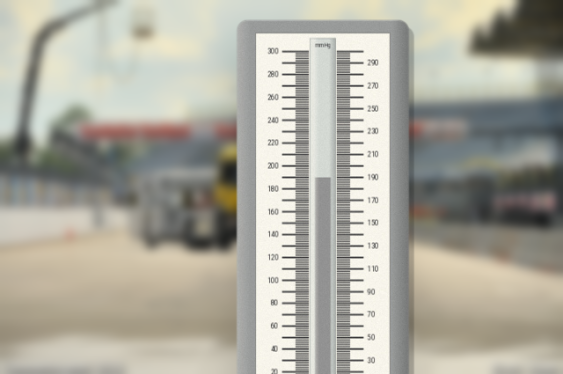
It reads 190 mmHg
